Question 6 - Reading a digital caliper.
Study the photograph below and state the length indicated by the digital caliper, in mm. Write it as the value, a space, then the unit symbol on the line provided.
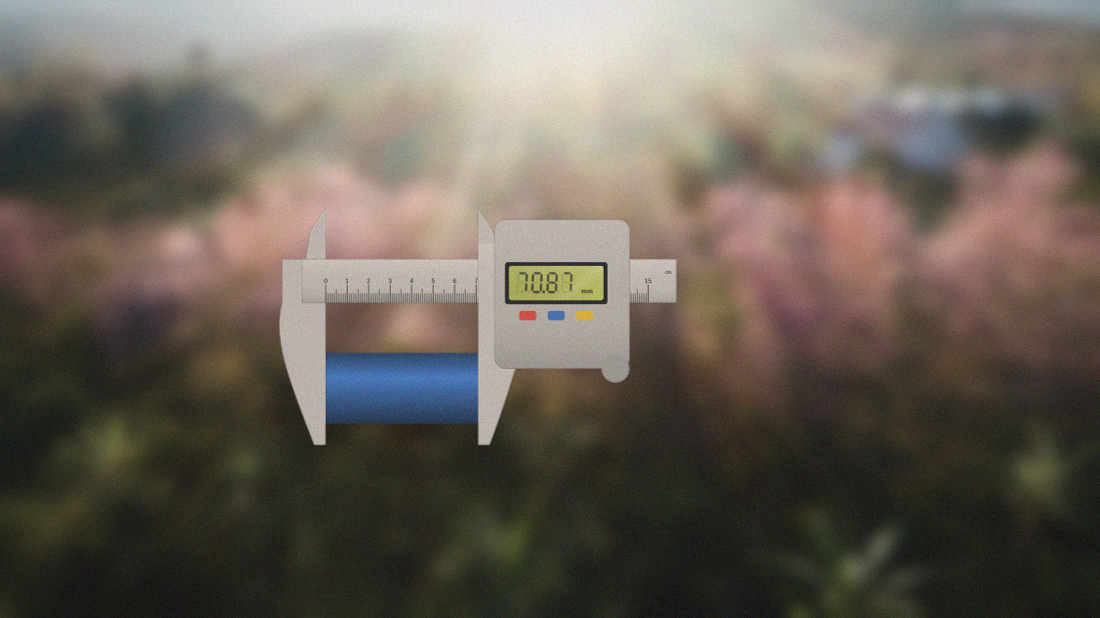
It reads 70.87 mm
